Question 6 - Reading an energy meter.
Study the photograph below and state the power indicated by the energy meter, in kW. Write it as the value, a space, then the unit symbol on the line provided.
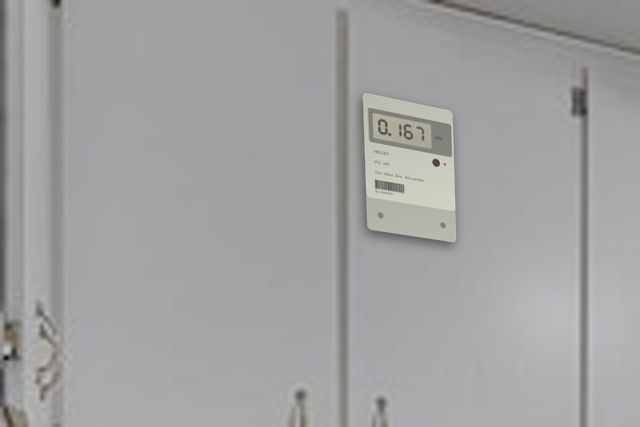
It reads 0.167 kW
